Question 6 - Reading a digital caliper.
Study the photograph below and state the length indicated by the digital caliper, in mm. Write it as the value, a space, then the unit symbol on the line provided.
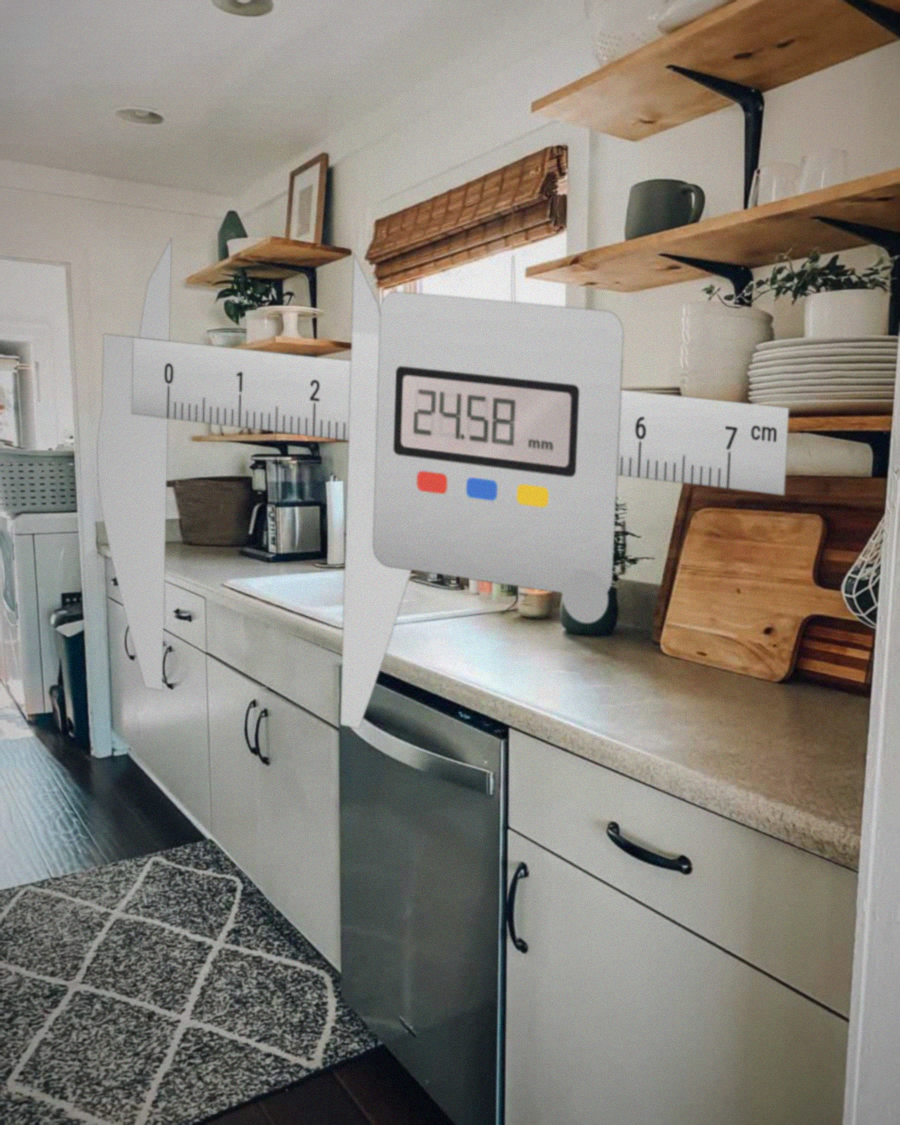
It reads 24.58 mm
